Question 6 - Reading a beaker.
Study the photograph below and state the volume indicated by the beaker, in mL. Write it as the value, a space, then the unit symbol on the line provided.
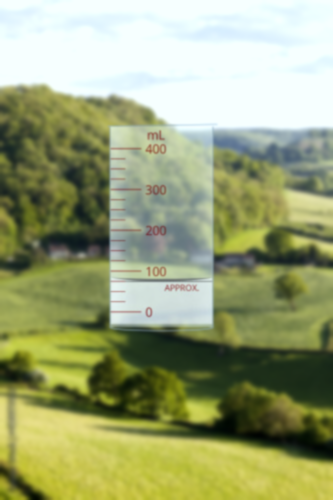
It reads 75 mL
